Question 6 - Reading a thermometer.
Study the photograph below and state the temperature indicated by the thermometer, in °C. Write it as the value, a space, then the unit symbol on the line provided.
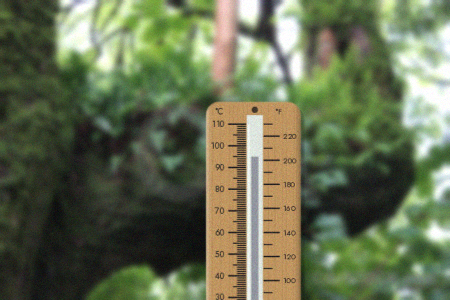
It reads 95 °C
